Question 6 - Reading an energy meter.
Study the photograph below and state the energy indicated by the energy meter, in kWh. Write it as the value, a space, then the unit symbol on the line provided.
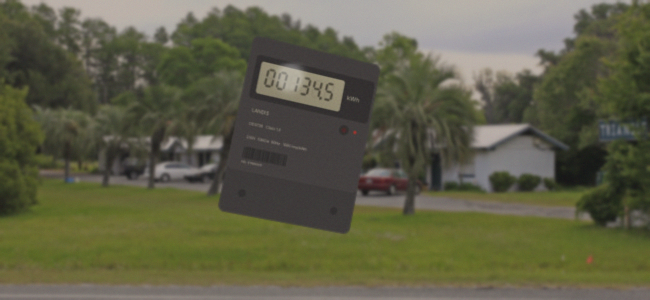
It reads 134.5 kWh
